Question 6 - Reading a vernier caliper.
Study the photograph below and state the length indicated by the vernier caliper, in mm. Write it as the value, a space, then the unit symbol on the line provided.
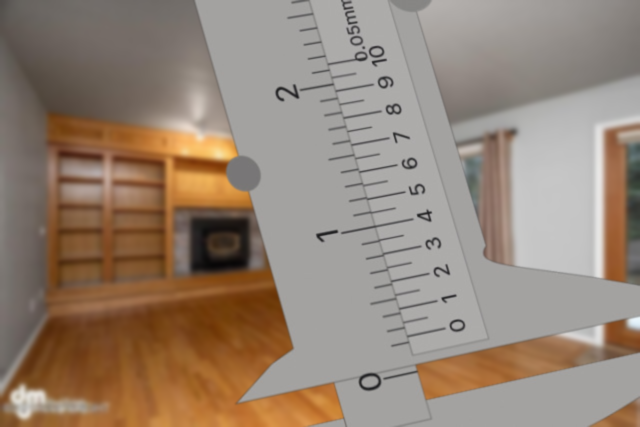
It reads 2.4 mm
